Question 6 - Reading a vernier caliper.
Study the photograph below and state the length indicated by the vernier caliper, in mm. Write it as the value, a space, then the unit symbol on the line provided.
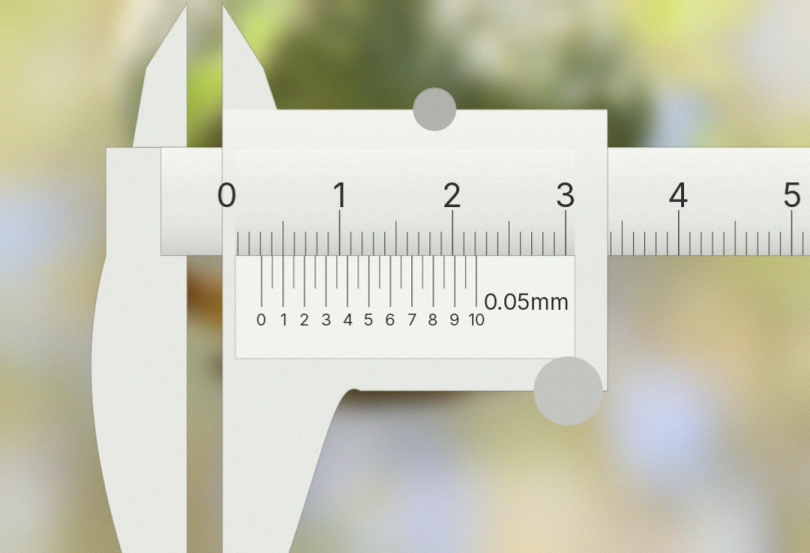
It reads 3.1 mm
